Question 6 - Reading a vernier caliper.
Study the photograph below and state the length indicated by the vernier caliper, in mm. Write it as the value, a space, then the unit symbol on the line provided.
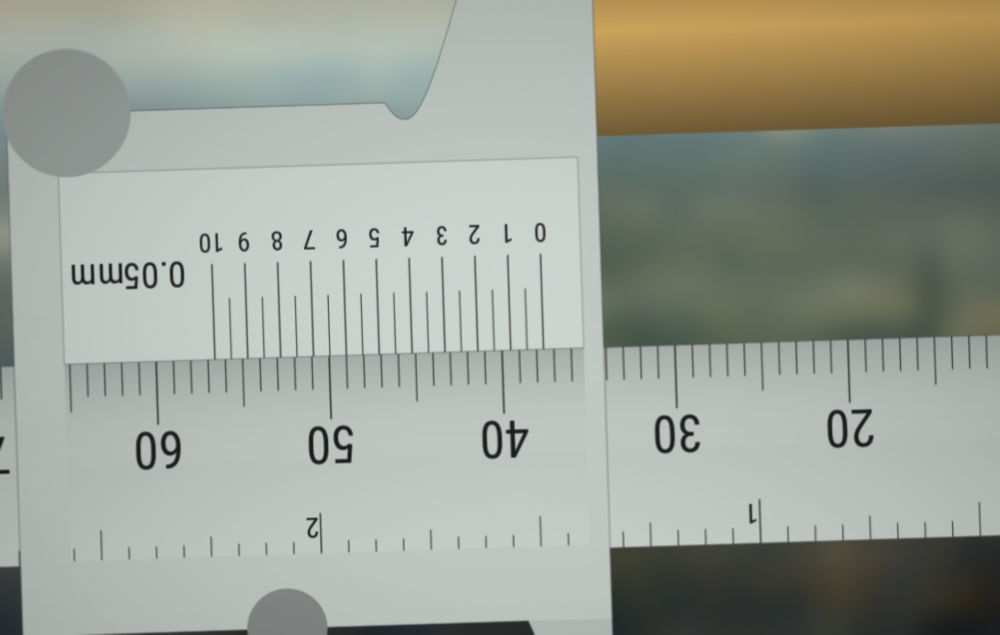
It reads 37.6 mm
